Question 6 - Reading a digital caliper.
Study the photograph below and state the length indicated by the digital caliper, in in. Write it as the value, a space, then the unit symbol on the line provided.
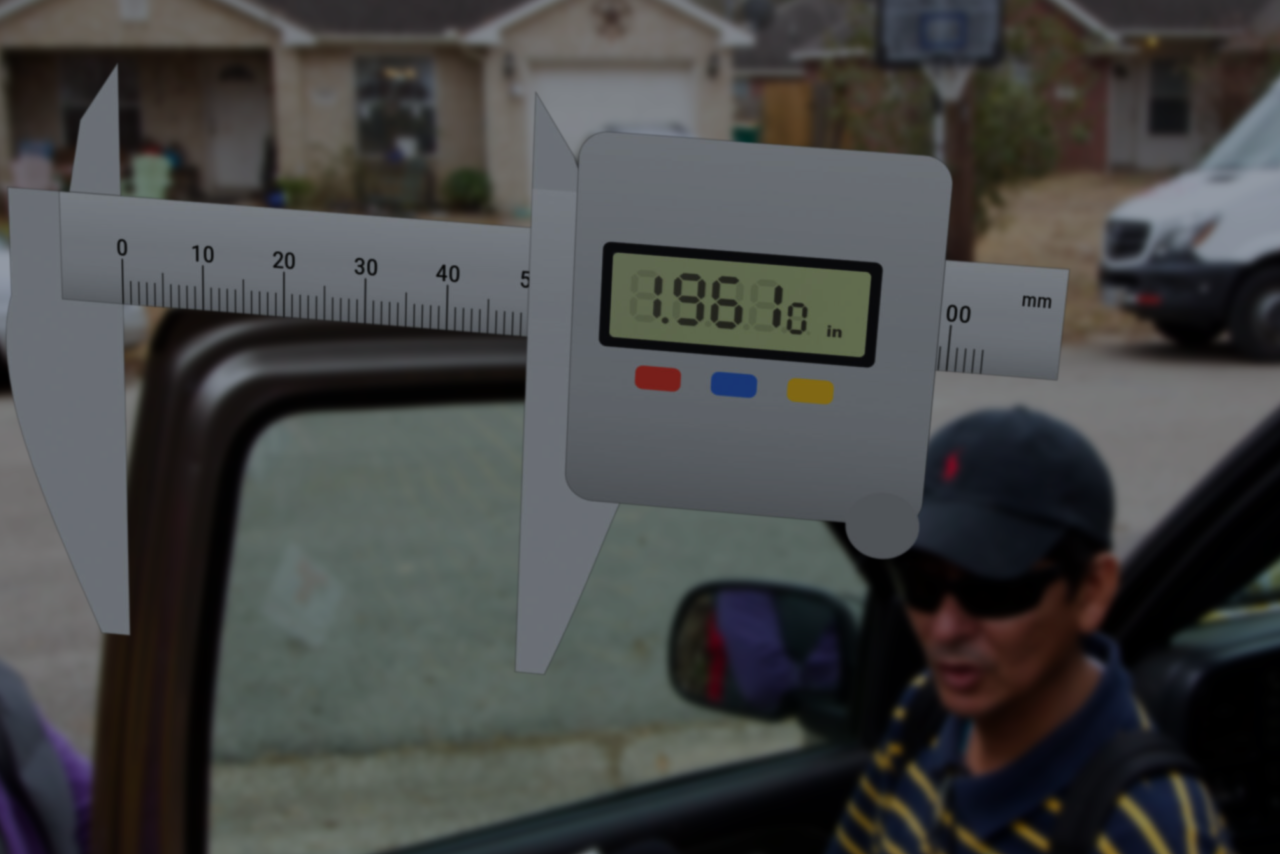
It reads 1.9610 in
